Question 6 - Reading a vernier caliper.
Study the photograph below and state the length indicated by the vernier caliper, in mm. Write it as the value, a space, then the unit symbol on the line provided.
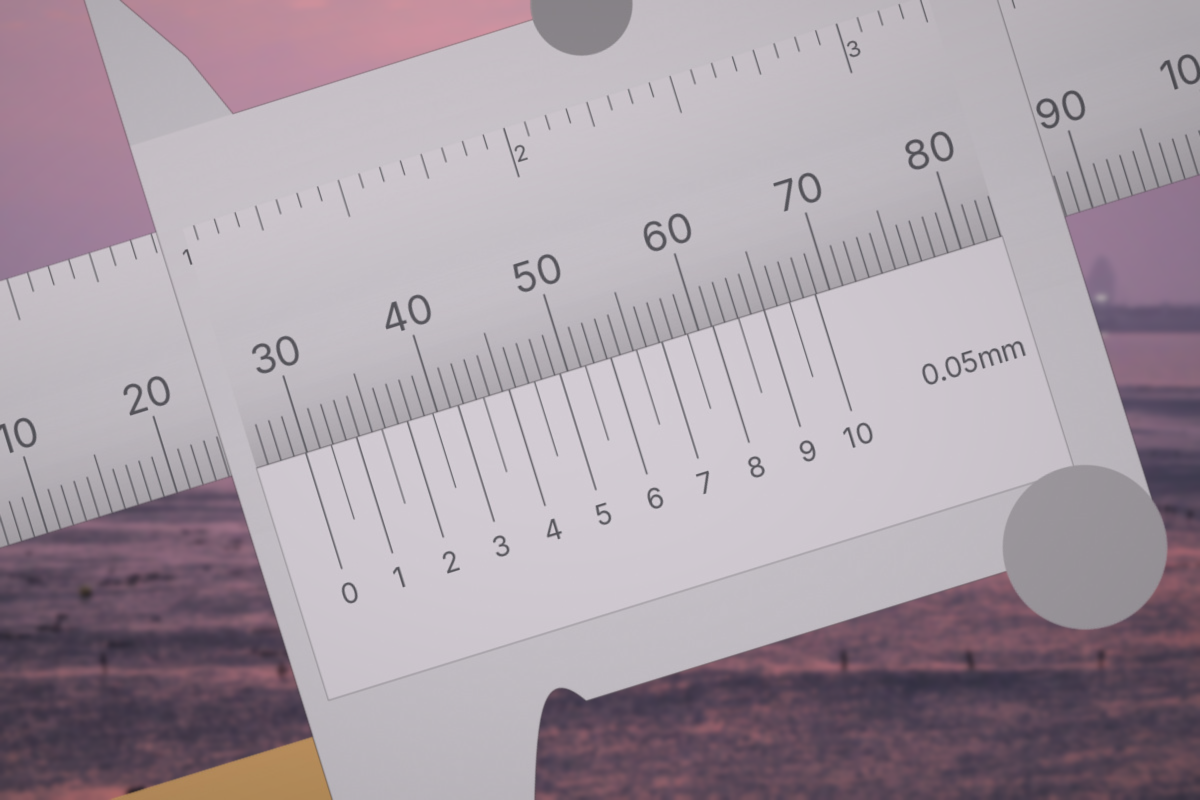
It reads 29.9 mm
